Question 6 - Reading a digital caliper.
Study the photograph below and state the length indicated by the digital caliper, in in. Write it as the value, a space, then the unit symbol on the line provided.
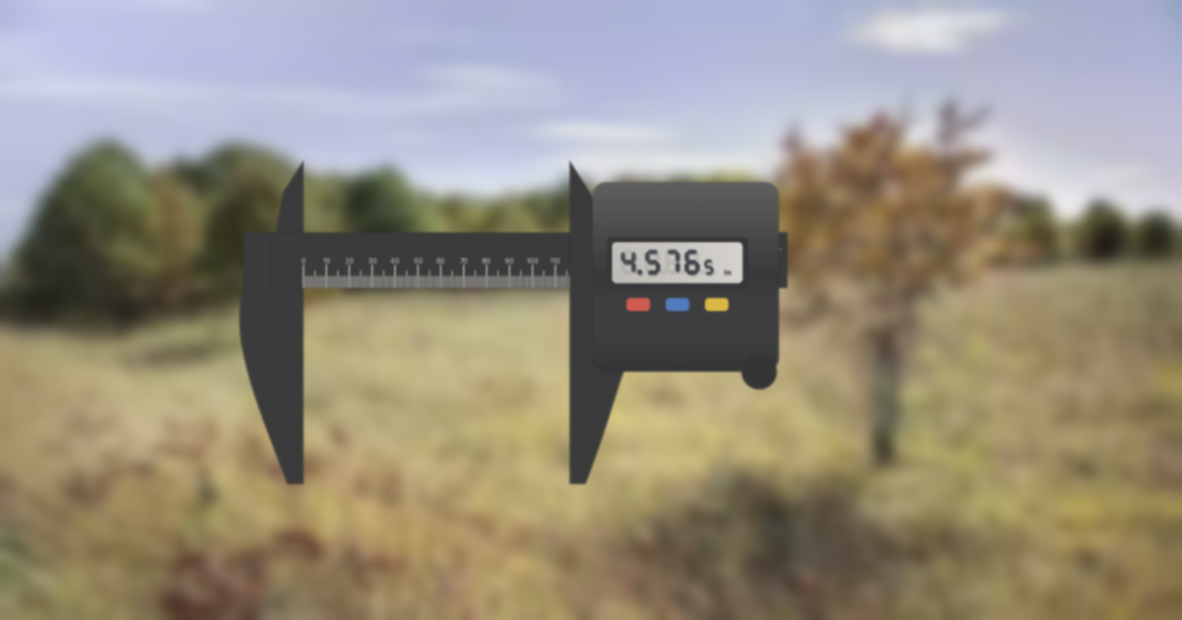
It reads 4.5765 in
